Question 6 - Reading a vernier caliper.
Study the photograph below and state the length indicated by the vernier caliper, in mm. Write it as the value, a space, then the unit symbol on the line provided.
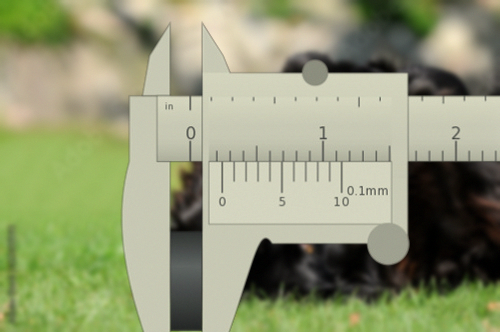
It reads 2.4 mm
